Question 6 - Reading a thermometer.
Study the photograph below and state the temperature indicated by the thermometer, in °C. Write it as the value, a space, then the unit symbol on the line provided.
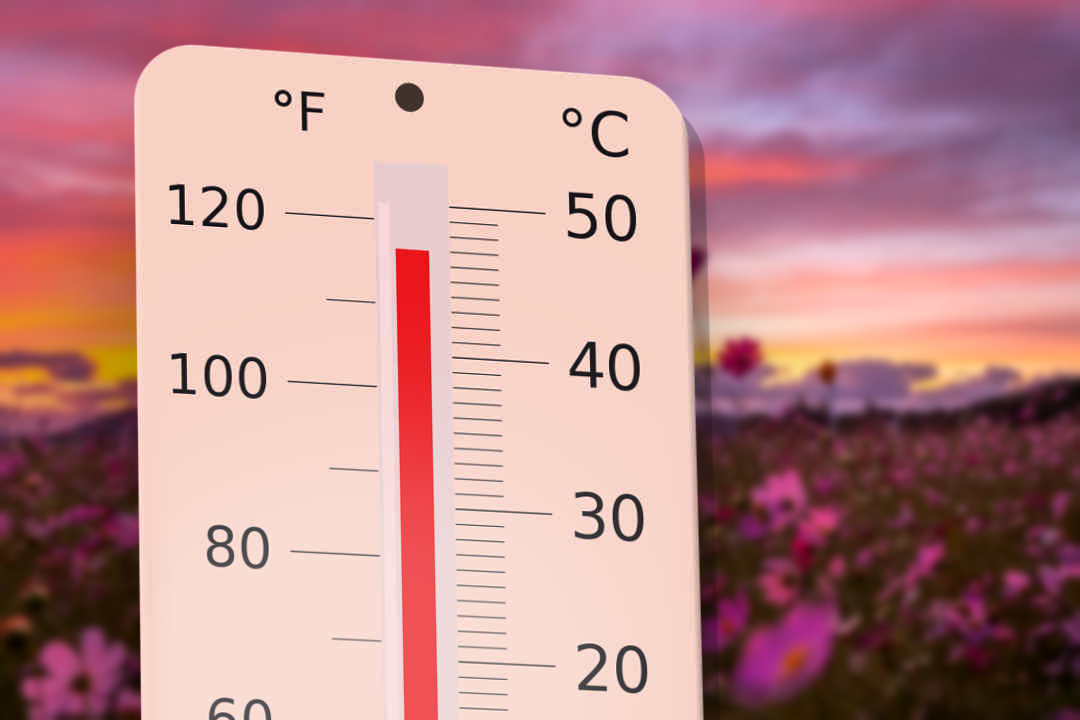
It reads 47 °C
